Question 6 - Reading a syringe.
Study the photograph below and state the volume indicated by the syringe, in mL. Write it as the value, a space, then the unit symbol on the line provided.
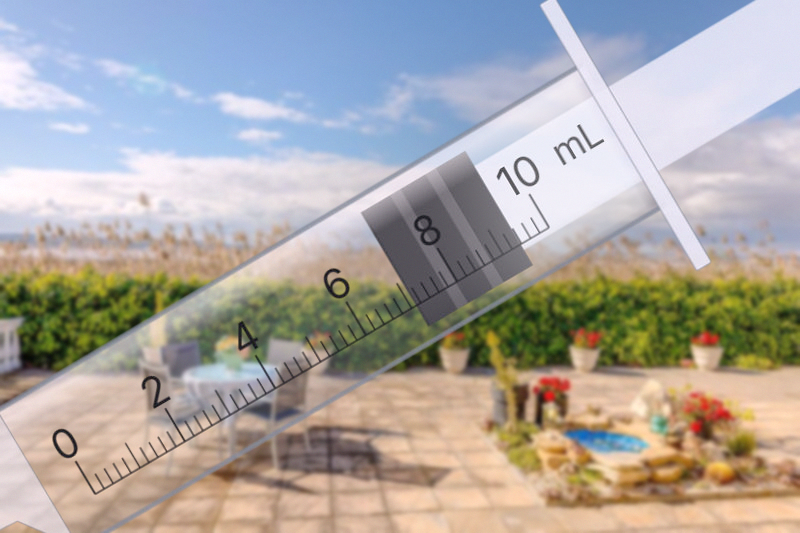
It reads 7.1 mL
